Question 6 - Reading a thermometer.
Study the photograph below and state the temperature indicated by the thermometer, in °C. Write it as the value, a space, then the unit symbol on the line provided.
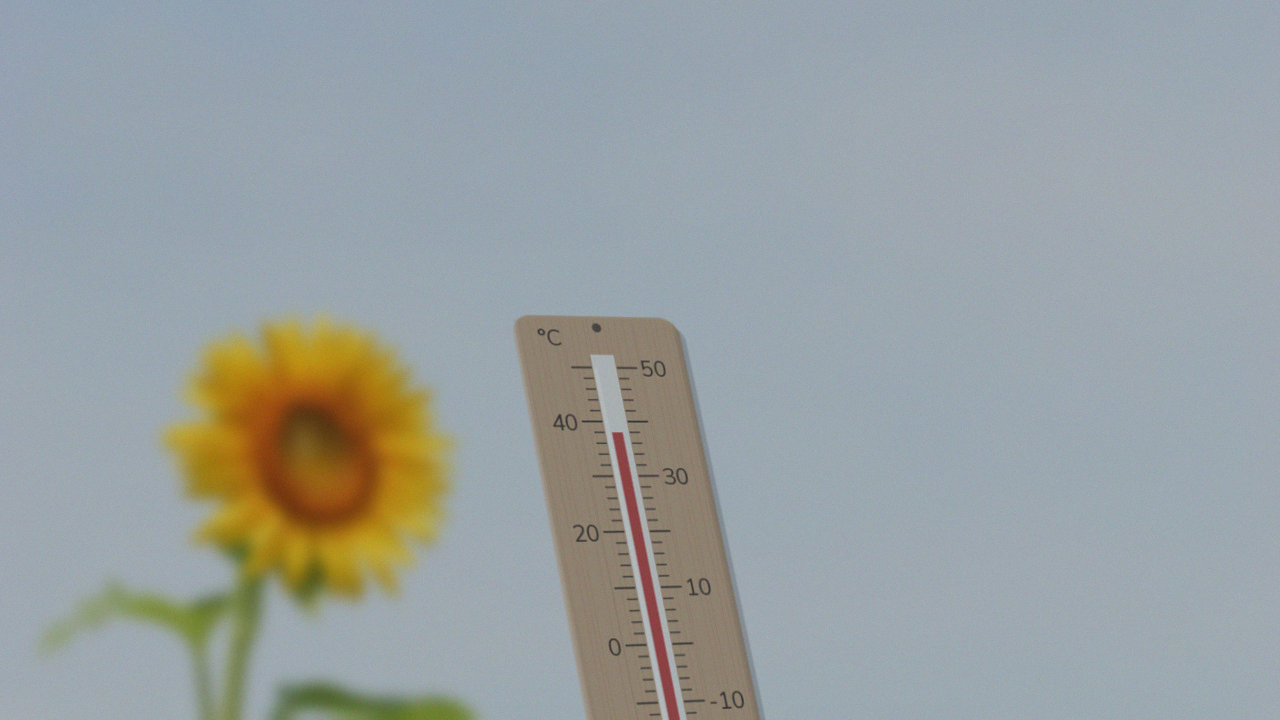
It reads 38 °C
